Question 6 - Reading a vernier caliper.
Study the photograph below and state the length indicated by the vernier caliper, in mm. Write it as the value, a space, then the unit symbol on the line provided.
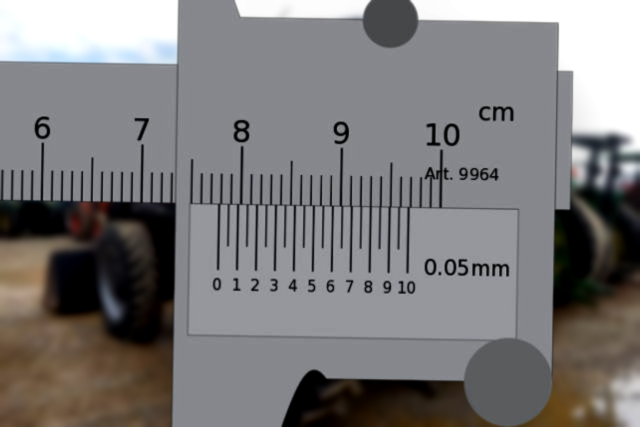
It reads 77.8 mm
